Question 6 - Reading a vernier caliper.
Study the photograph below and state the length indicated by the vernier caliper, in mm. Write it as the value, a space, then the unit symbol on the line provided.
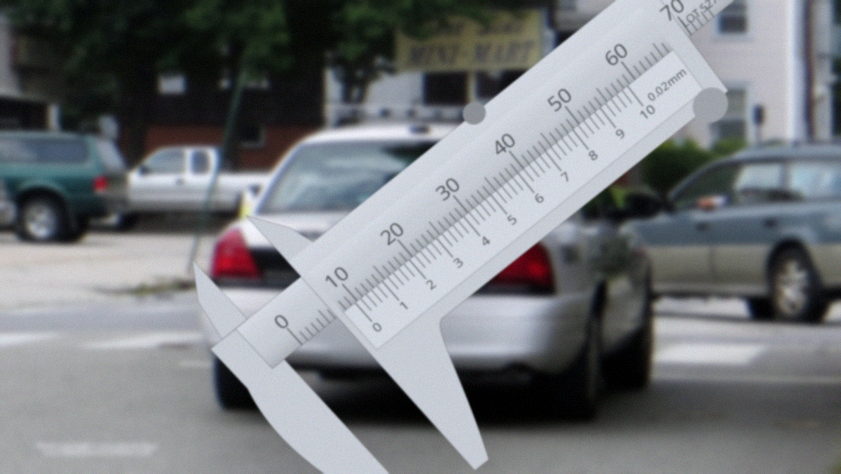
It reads 9.6 mm
